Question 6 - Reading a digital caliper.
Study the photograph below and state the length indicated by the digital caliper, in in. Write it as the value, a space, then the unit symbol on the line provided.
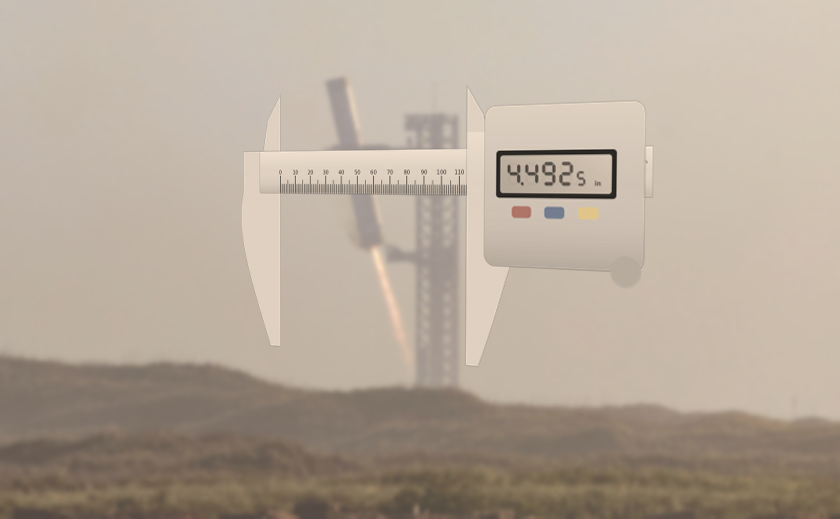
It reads 4.4925 in
